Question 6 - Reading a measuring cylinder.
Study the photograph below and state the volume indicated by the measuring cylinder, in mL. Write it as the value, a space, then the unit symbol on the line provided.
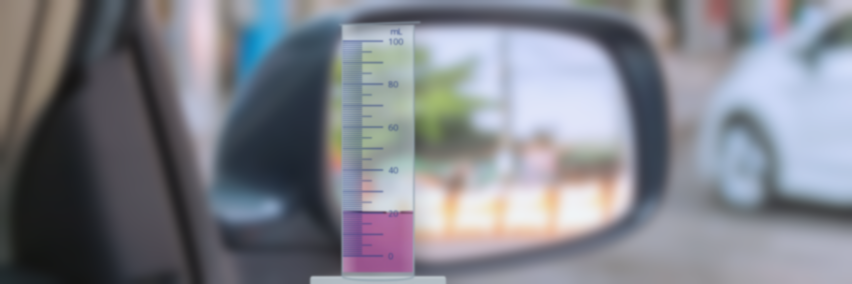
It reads 20 mL
